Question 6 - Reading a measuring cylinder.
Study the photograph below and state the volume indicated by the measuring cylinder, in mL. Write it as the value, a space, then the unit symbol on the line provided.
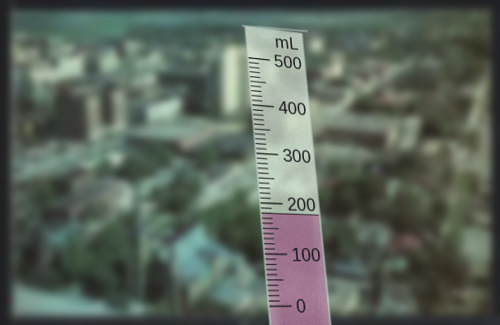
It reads 180 mL
